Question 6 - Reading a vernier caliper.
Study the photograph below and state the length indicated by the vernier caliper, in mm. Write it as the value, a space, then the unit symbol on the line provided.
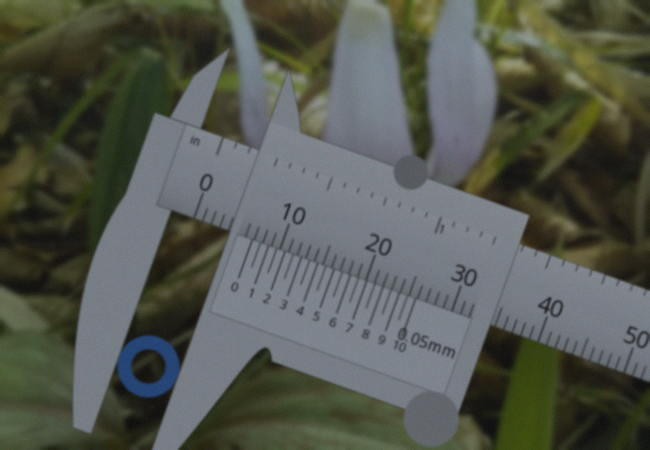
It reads 6.8 mm
